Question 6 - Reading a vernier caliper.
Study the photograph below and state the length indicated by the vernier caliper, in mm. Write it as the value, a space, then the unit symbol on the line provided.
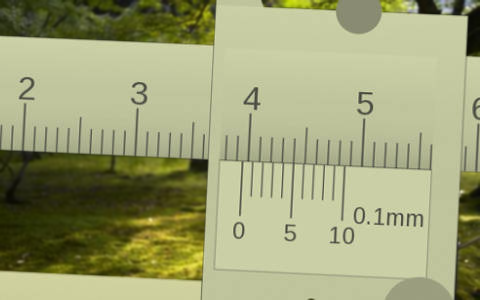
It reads 39.5 mm
